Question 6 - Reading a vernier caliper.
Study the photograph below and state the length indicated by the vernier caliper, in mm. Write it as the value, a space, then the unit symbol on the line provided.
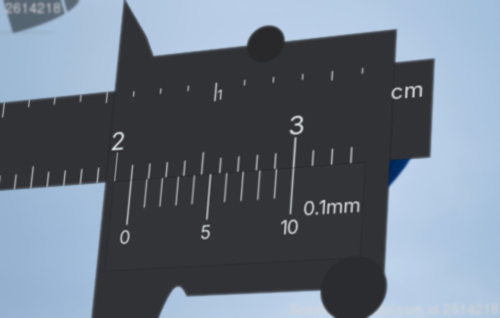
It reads 21.0 mm
